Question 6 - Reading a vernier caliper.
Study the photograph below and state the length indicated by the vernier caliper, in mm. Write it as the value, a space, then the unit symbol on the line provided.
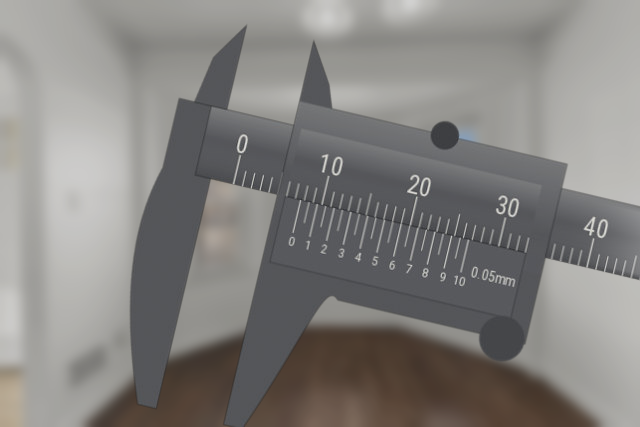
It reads 7.6 mm
